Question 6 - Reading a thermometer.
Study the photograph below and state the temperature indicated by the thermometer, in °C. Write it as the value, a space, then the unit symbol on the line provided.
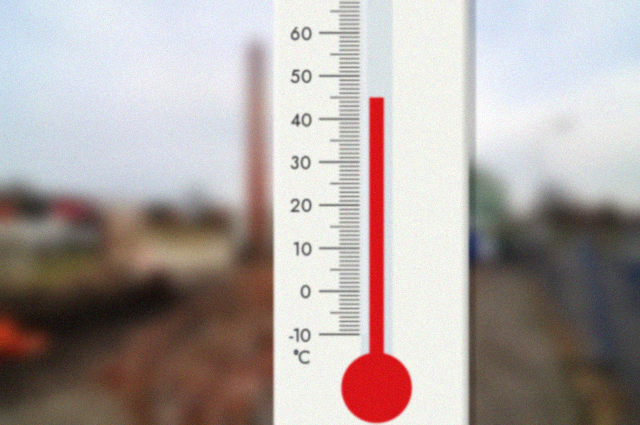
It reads 45 °C
